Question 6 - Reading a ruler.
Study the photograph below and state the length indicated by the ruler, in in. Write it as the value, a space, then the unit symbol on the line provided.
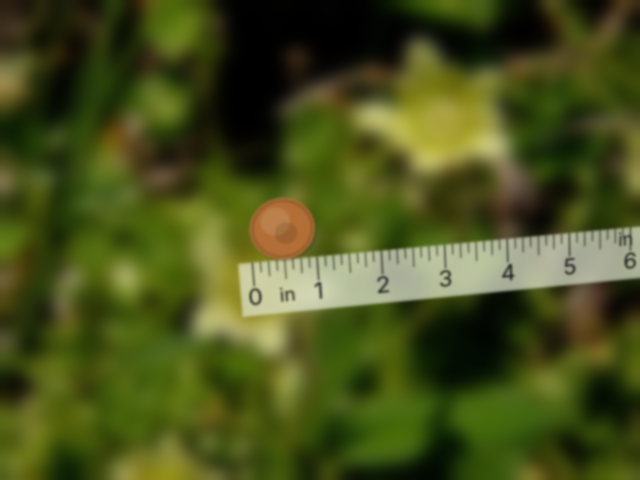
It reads 1 in
